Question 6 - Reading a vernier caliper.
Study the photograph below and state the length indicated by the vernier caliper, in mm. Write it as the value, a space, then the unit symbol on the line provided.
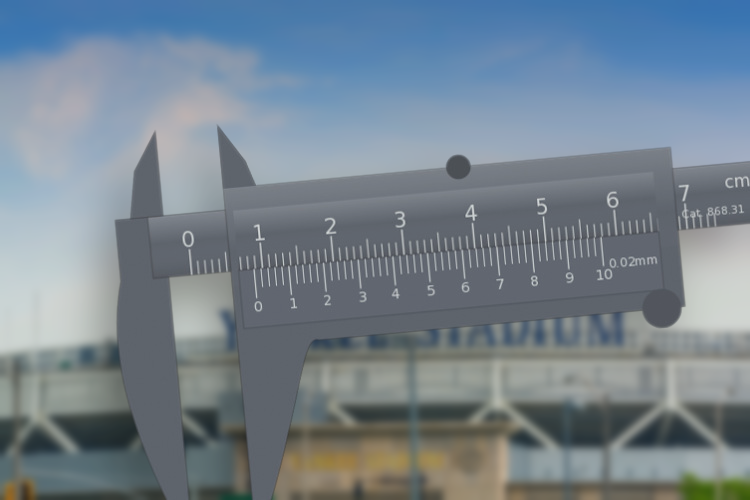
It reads 8.8 mm
